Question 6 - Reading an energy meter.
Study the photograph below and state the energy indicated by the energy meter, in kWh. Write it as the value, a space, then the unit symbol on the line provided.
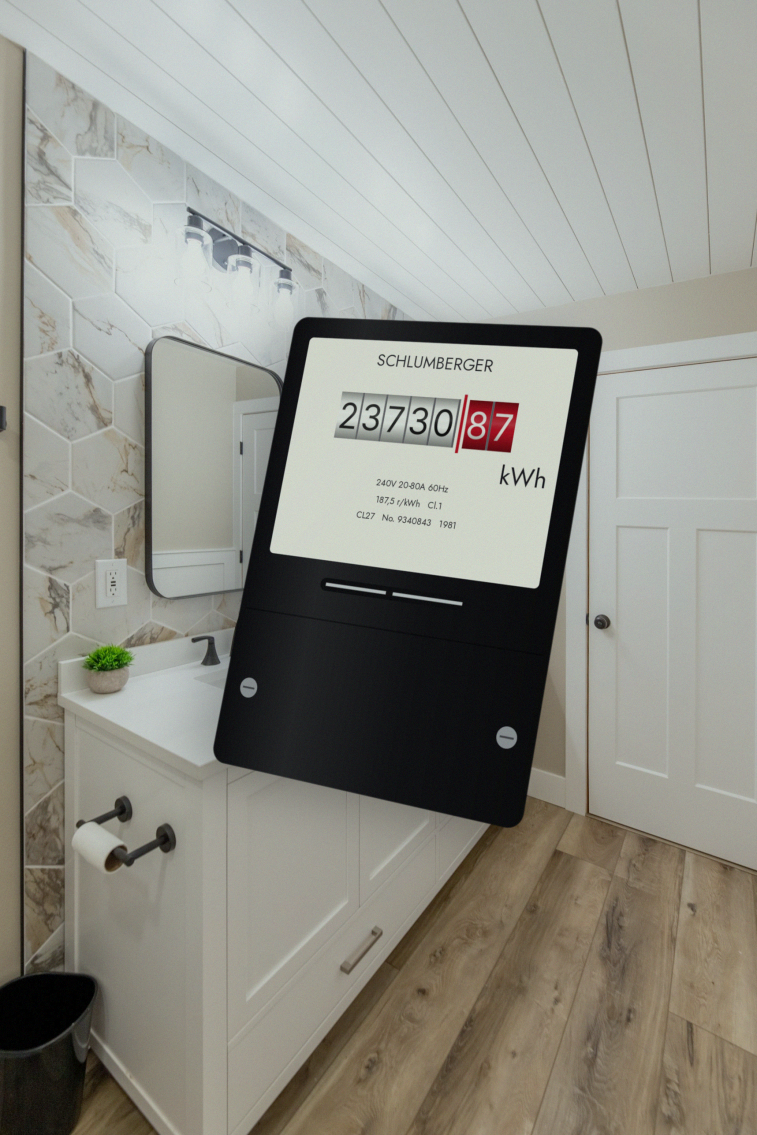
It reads 23730.87 kWh
